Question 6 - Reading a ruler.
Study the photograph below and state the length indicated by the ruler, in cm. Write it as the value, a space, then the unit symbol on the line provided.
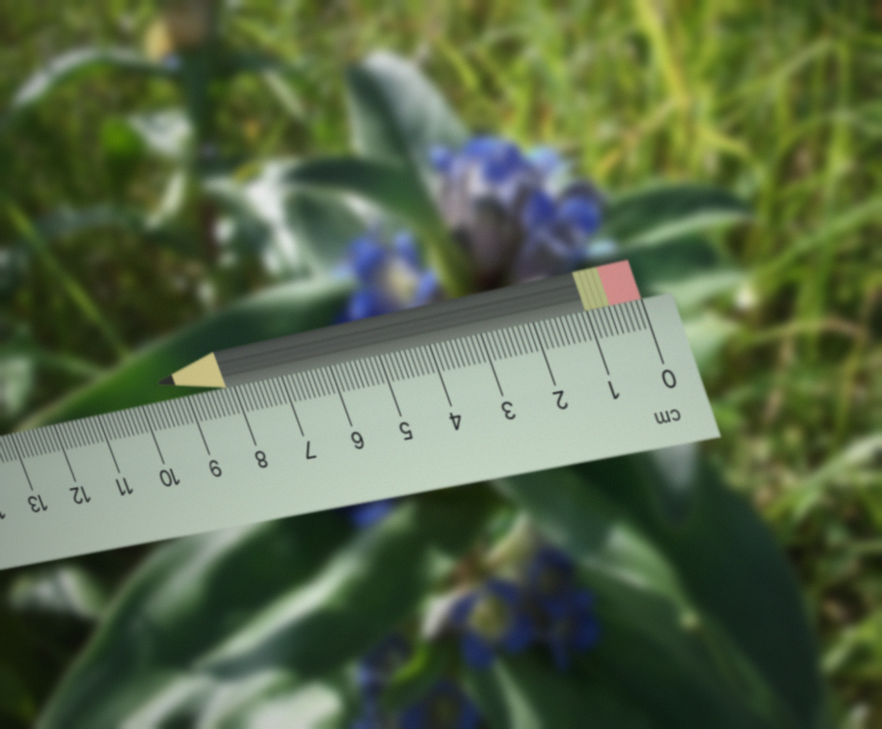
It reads 9.5 cm
